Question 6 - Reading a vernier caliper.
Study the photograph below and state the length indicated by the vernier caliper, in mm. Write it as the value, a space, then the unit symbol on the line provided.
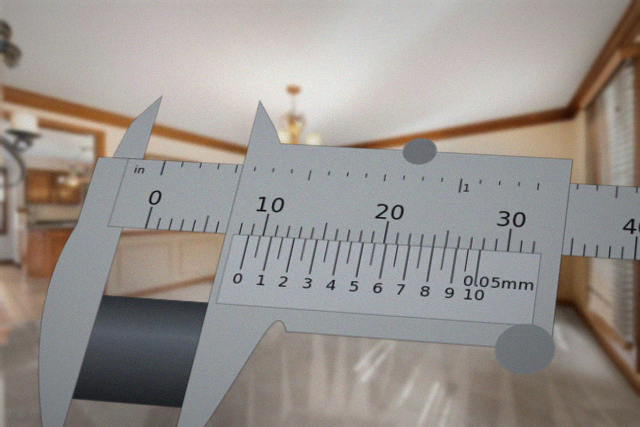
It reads 8.8 mm
